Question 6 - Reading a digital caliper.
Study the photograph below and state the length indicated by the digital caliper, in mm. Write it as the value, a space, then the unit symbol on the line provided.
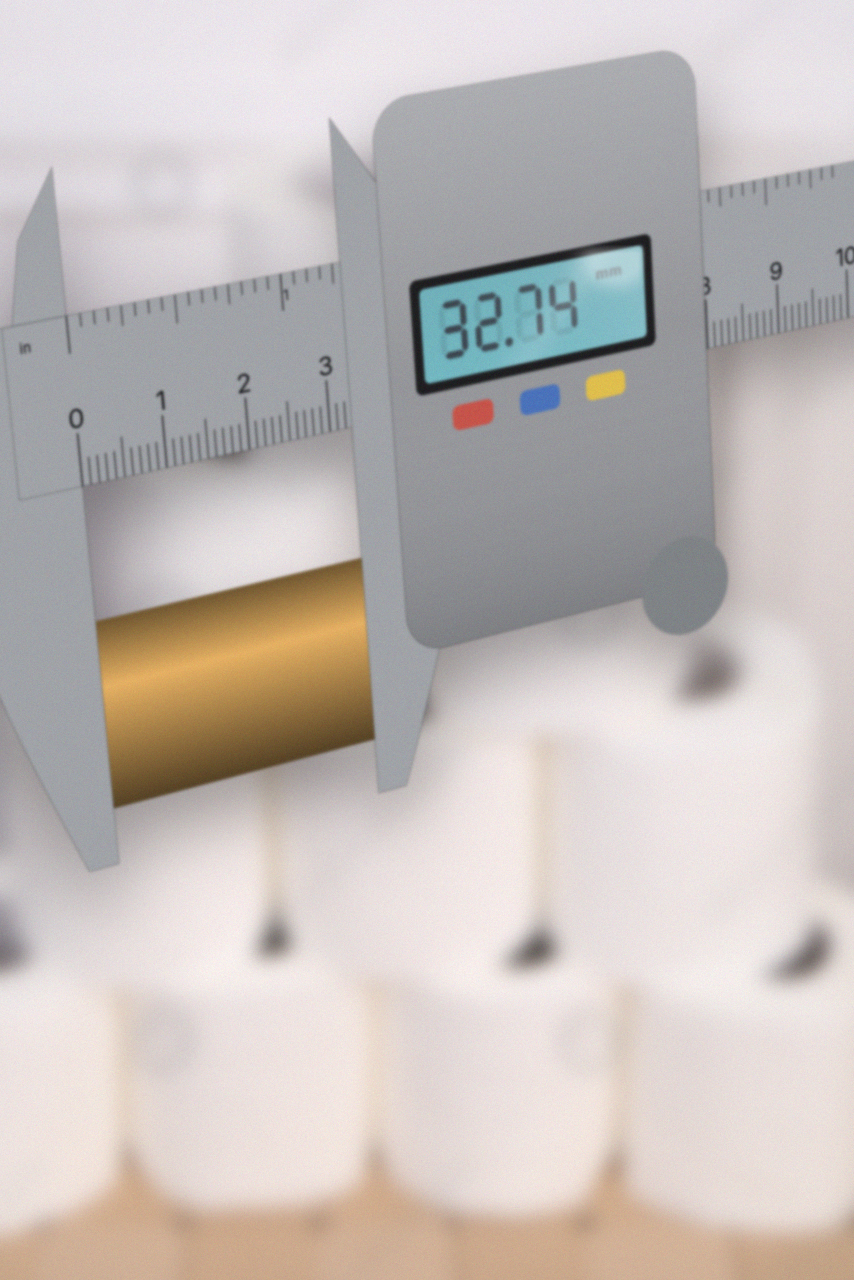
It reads 32.74 mm
